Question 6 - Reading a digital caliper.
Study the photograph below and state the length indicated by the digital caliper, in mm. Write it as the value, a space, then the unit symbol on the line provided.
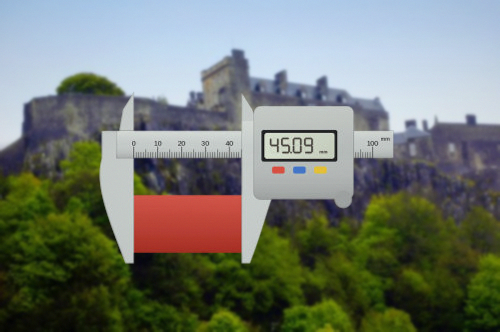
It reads 45.09 mm
